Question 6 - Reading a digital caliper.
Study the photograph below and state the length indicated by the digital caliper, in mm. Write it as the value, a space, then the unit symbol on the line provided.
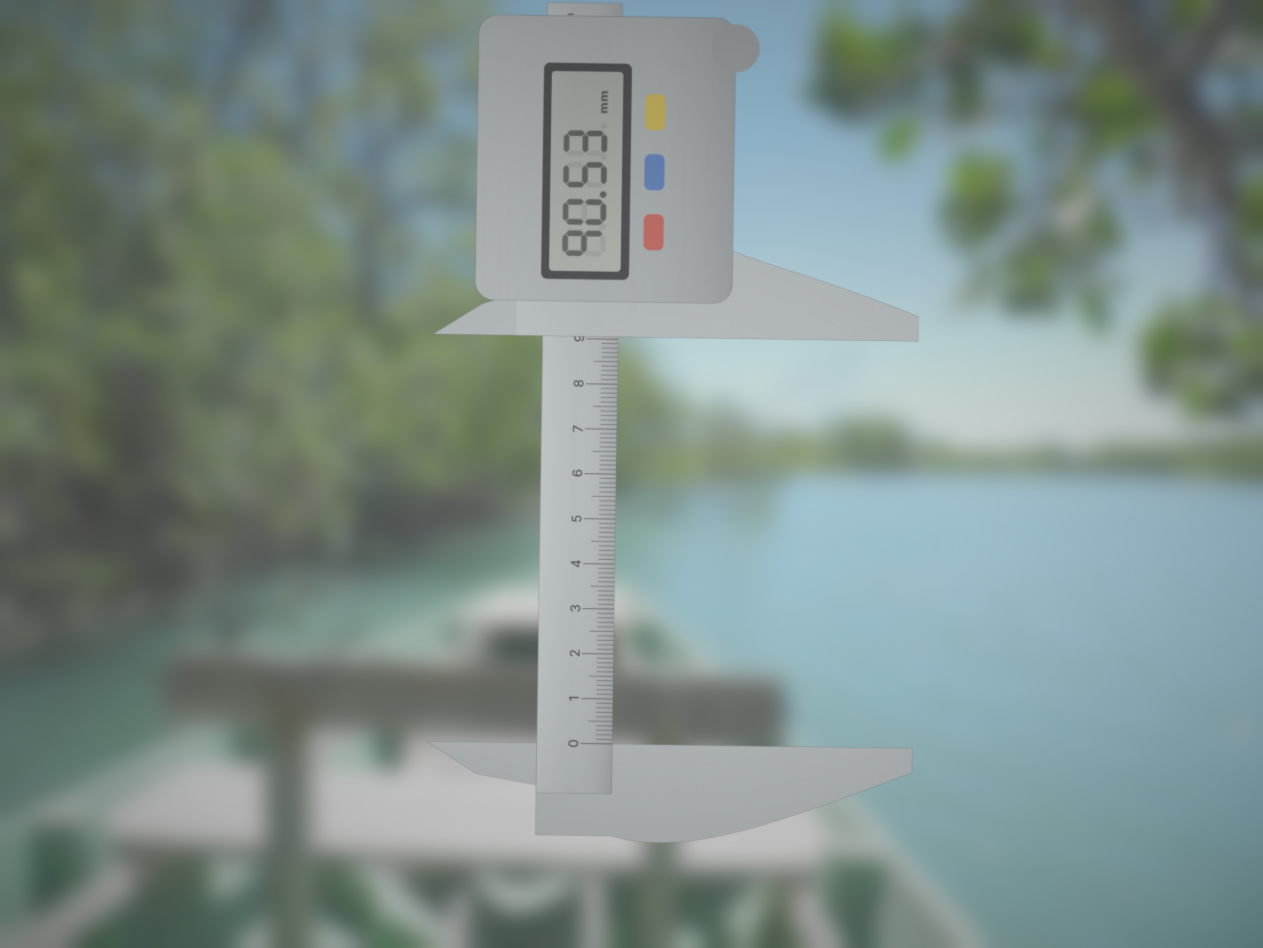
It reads 90.53 mm
